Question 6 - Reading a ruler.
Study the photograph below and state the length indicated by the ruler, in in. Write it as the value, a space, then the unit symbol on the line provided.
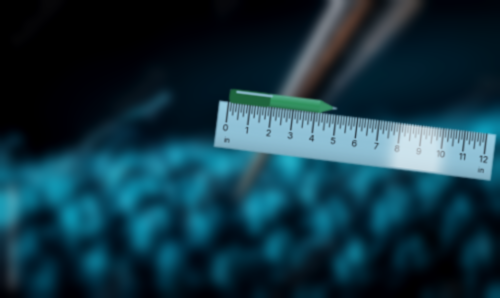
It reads 5 in
